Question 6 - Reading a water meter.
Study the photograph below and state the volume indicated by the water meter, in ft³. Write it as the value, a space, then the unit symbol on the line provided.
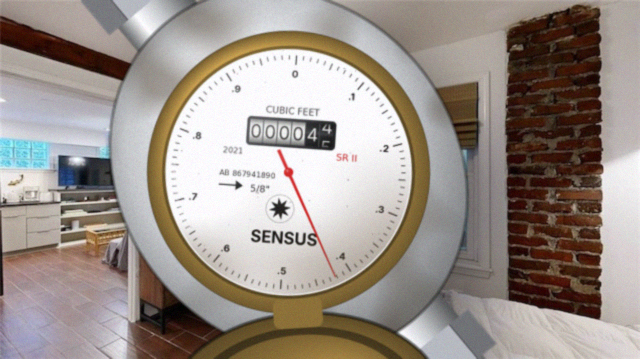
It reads 44.42 ft³
